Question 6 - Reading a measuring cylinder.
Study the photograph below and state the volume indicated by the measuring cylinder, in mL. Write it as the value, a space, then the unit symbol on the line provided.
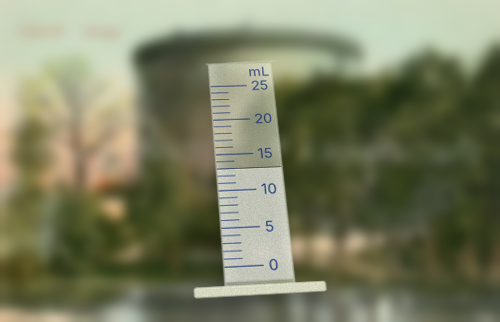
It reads 13 mL
